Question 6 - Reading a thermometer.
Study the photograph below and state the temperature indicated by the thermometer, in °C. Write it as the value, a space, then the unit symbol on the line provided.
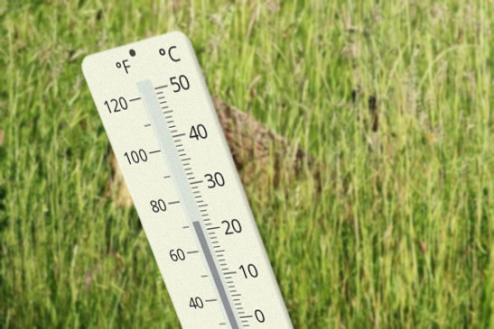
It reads 22 °C
